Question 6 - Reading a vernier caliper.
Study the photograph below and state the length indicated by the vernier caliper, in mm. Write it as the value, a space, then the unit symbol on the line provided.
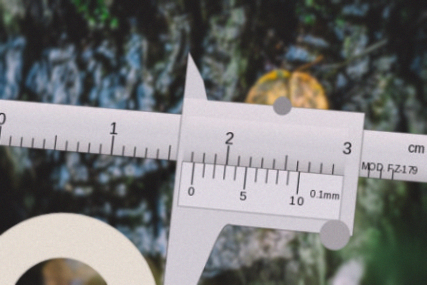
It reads 17.2 mm
